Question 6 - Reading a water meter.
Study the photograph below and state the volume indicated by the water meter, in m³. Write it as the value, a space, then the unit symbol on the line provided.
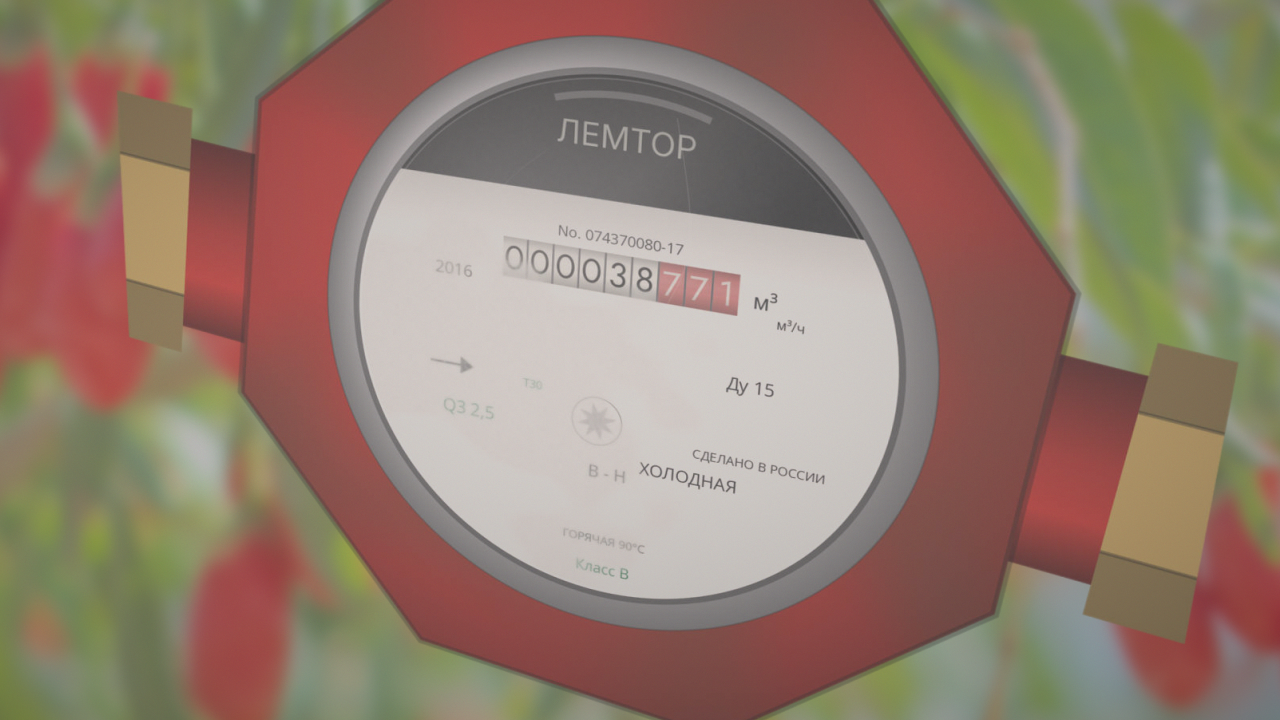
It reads 38.771 m³
